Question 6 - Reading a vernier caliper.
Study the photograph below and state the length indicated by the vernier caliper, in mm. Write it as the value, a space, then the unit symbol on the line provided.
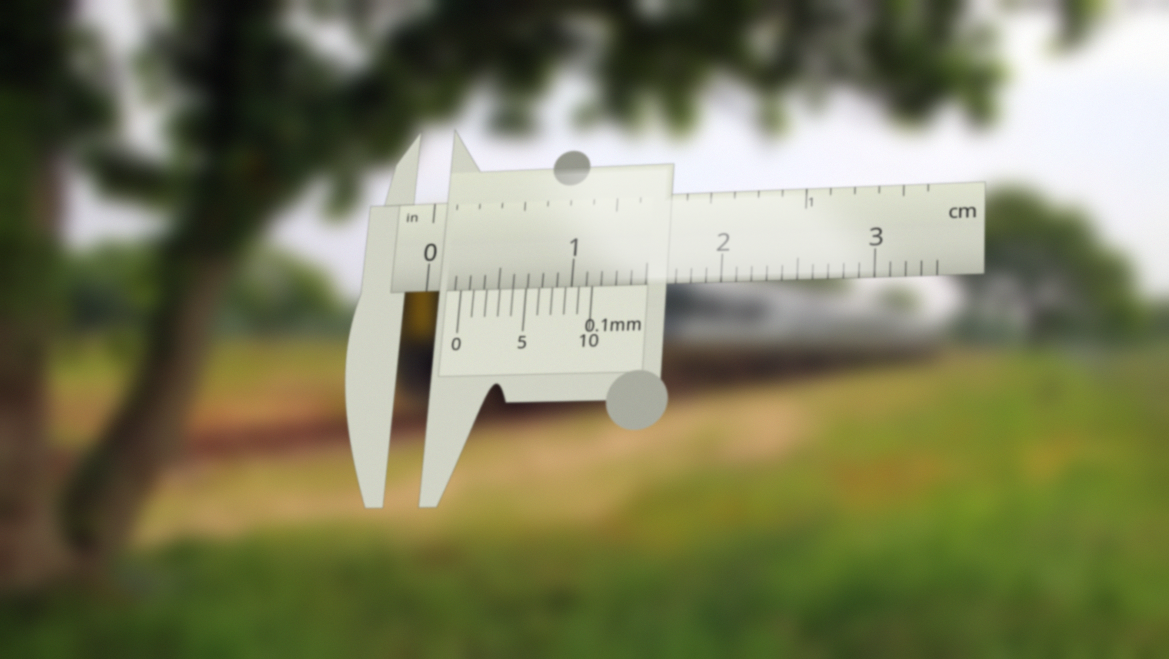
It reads 2.4 mm
